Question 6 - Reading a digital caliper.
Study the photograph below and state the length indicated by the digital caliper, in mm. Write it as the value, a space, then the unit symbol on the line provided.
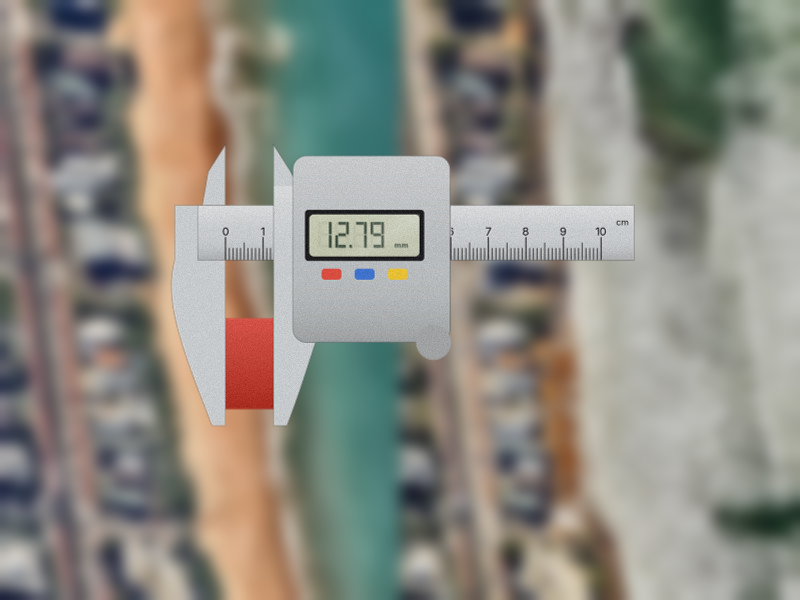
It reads 12.79 mm
